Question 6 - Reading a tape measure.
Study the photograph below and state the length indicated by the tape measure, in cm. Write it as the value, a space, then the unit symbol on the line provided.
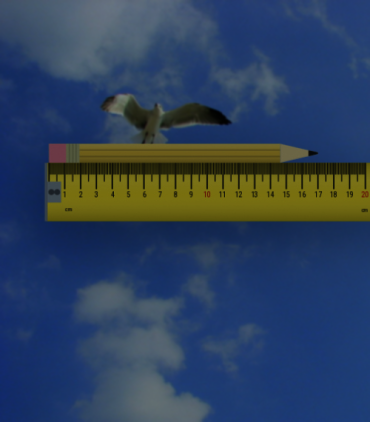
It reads 17 cm
